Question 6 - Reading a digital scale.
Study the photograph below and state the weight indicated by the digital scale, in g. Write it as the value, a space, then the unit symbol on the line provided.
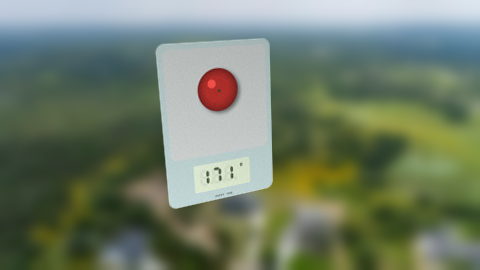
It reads 171 g
